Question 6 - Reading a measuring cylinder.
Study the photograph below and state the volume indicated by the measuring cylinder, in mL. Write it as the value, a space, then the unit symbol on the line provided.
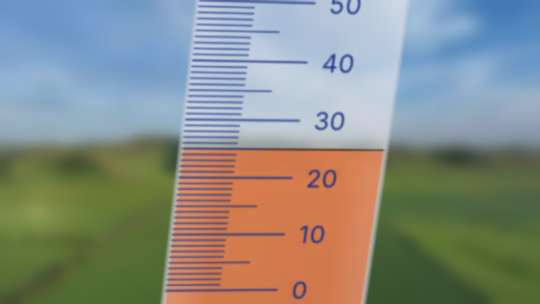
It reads 25 mL
